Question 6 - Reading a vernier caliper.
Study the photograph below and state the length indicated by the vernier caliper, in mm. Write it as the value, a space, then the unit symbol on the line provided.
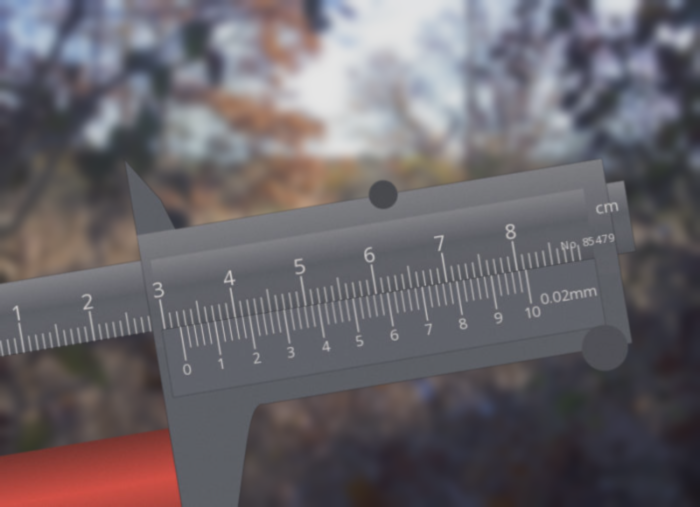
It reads 32.2 mm
